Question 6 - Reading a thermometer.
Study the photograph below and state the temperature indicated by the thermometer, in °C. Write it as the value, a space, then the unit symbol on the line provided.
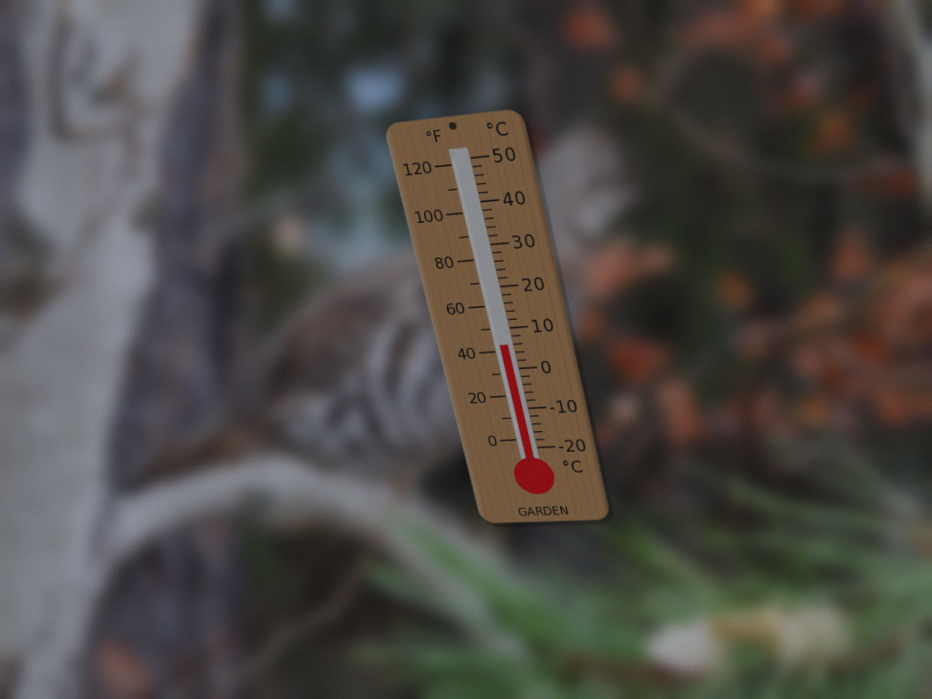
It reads 6 °C
